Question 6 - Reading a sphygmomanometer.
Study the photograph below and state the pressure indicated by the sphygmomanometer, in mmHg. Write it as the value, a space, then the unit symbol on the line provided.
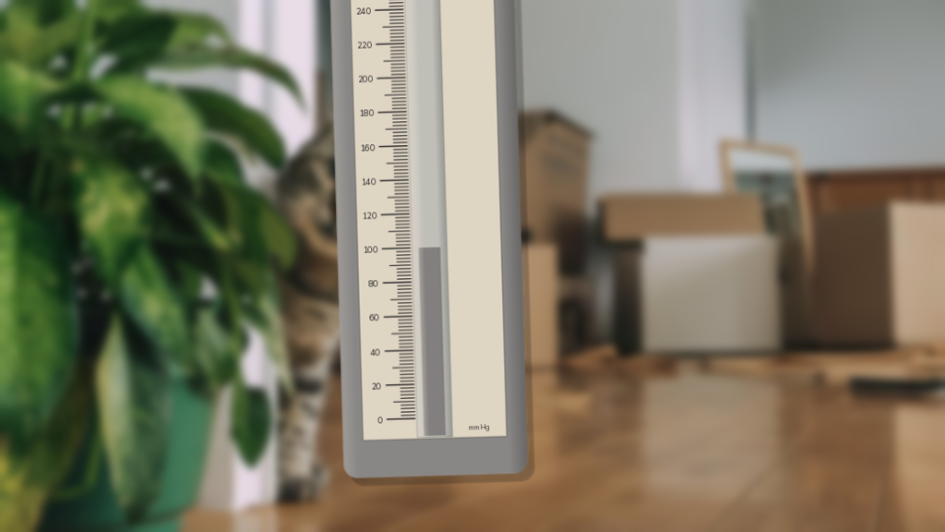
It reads 100 mmHg
